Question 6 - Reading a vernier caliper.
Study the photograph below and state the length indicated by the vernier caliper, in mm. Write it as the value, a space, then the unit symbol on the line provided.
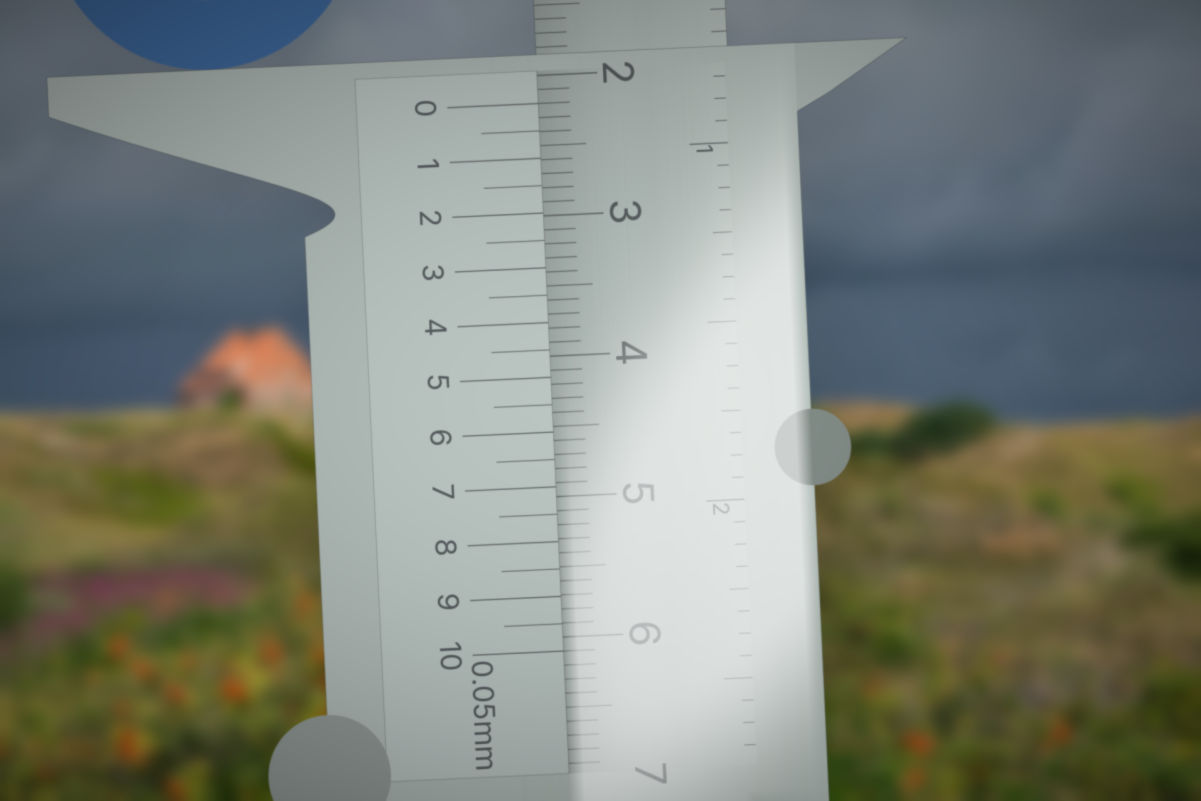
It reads 22.0 mm
